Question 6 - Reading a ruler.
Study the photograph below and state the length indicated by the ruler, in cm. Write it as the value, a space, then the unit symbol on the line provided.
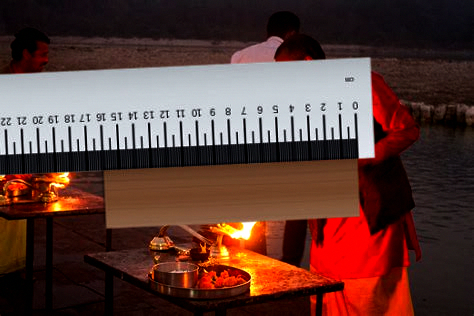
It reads 16 cm
